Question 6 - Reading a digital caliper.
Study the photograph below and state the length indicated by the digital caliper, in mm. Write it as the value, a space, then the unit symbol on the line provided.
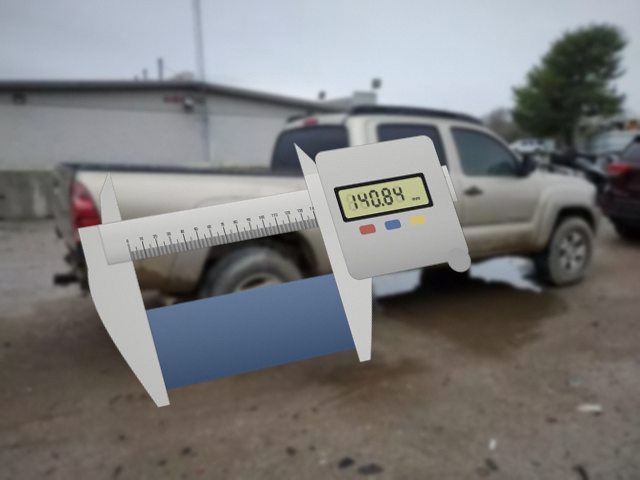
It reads 140.84 mm
